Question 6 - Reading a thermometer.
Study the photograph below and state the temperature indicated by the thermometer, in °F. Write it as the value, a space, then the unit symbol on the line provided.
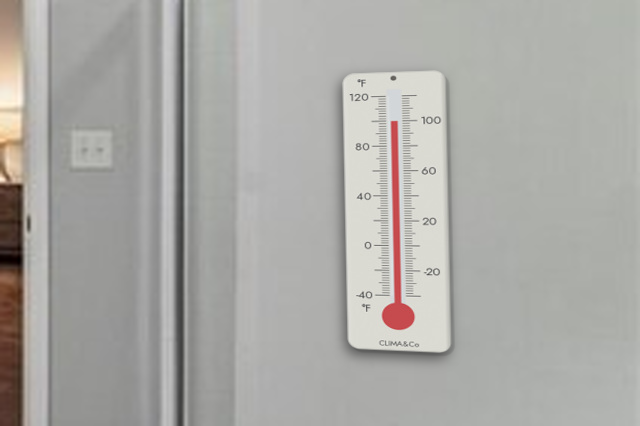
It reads 100 °F
